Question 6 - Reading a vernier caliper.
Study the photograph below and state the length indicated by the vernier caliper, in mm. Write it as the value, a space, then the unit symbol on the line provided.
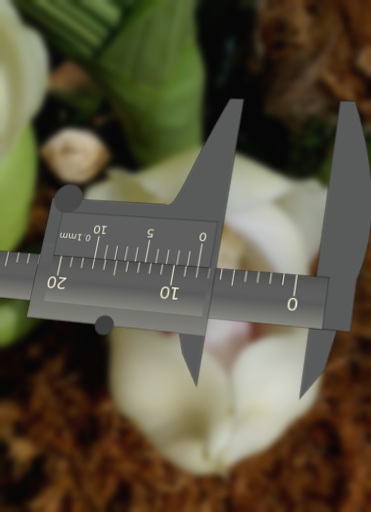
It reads 8.0 mm
